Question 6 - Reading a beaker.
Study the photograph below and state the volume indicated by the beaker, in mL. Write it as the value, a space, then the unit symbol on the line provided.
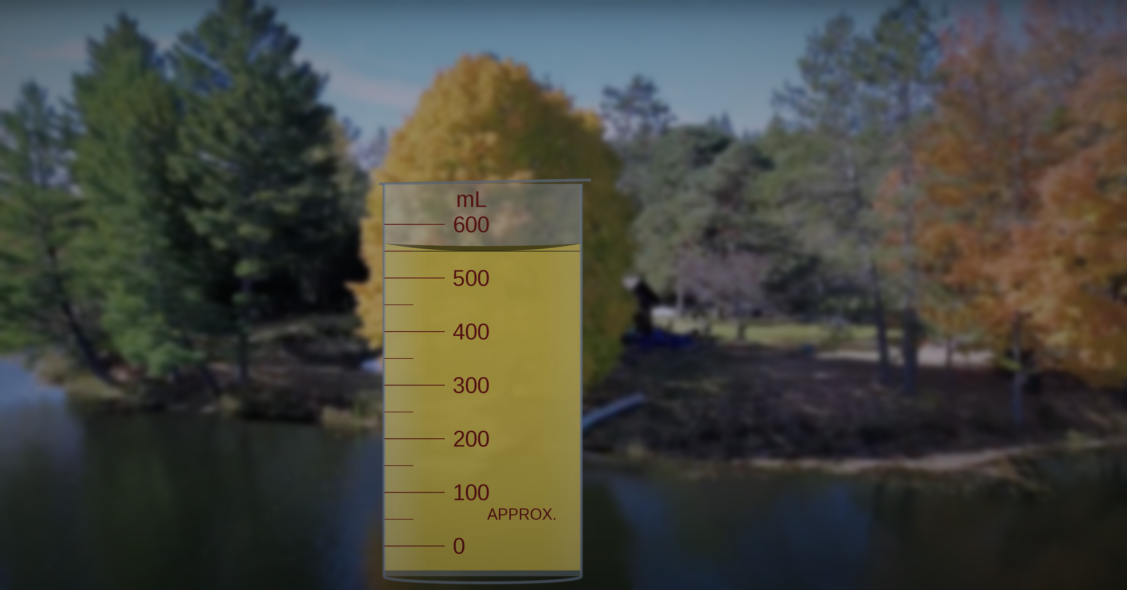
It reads 550 mL
